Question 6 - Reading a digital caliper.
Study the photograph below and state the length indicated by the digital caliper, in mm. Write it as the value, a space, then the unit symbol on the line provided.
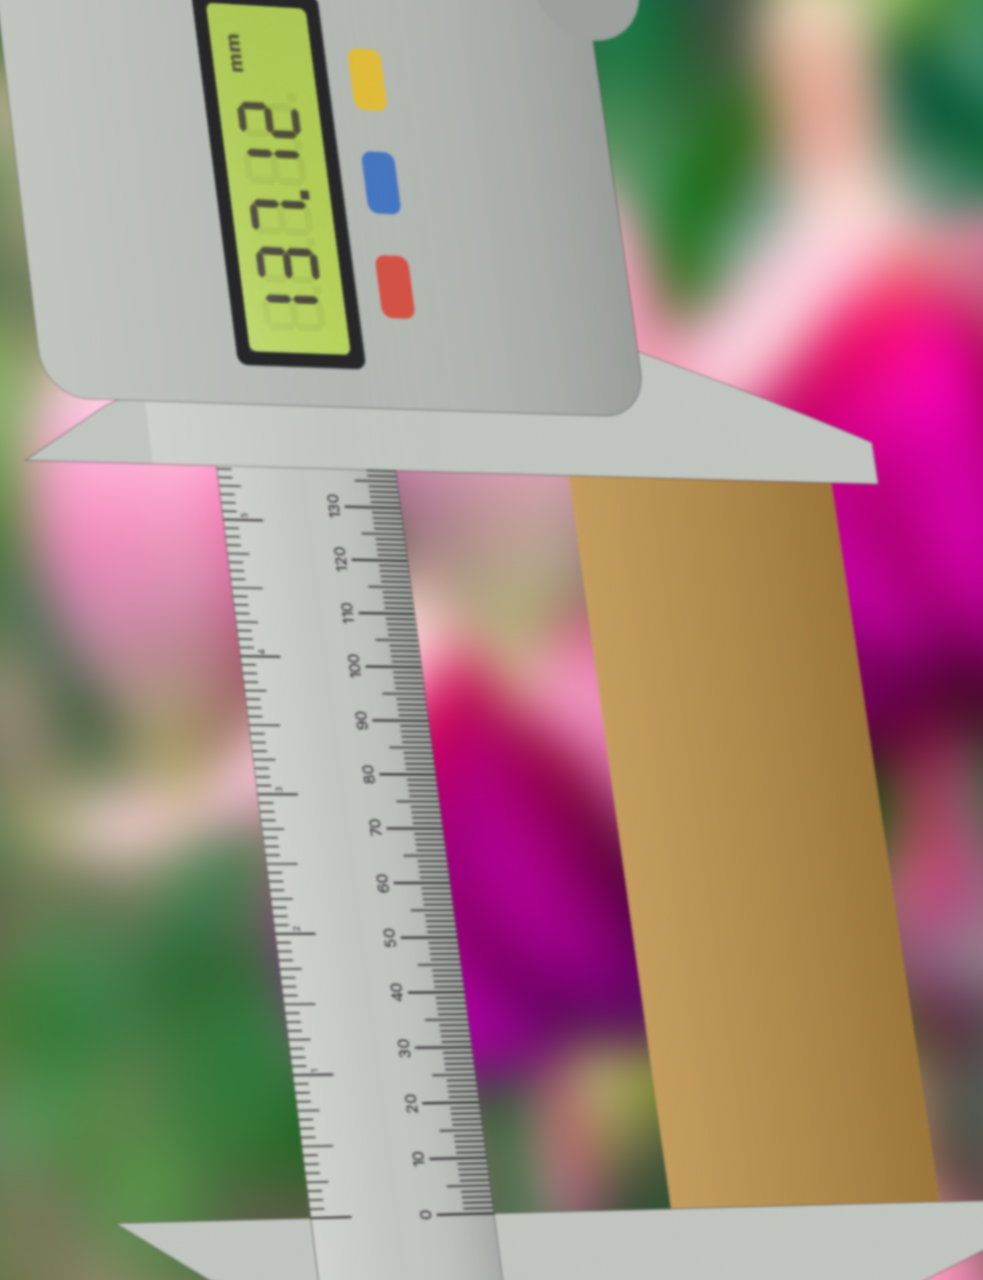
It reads 137.12 mm
